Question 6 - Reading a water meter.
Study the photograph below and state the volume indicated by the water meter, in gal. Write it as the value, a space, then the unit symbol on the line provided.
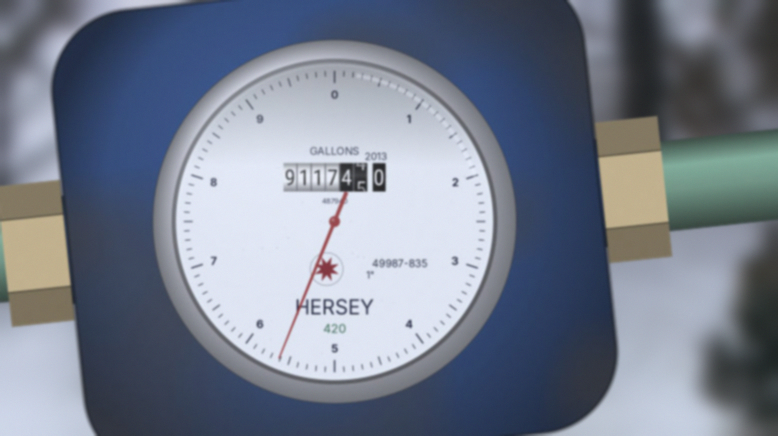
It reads 9117445.6 gal
